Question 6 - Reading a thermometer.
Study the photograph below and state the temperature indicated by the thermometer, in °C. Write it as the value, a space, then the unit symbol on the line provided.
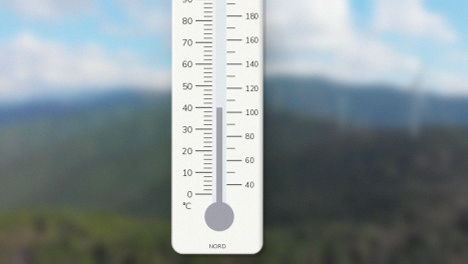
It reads 40 °C
